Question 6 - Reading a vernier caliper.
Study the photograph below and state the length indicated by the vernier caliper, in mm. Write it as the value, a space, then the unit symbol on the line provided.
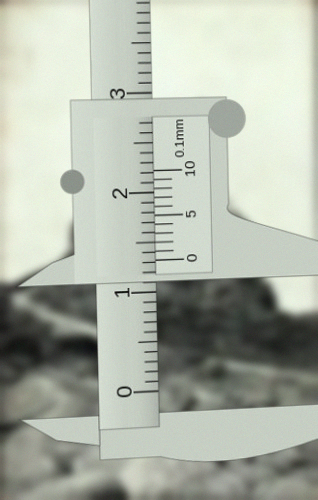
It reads 13.2 mm
